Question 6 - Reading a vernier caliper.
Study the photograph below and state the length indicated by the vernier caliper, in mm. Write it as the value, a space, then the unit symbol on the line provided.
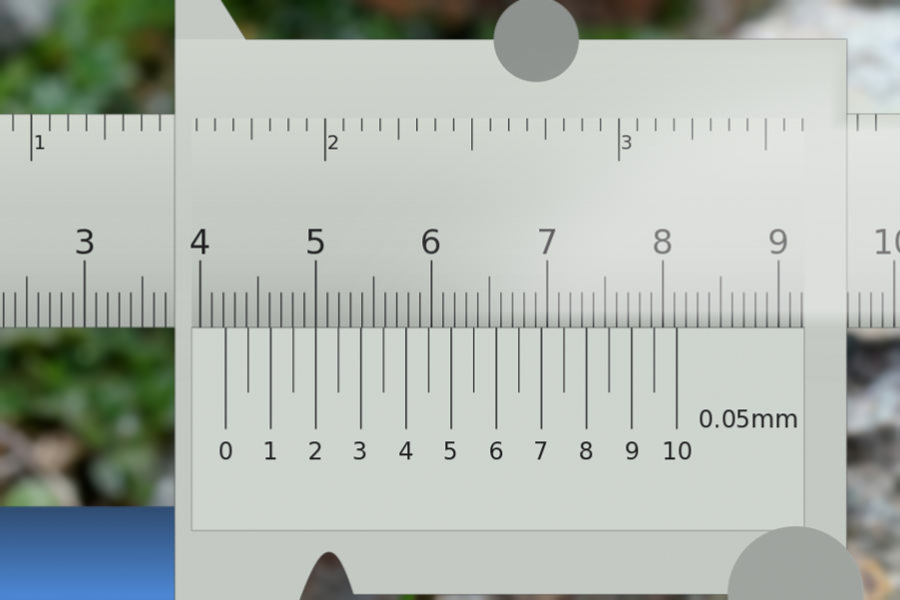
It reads 42.2 mm
